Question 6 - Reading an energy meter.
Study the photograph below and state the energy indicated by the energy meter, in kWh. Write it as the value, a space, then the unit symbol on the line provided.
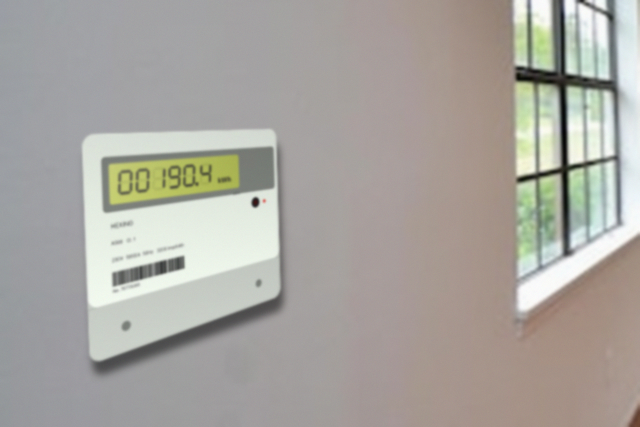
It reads 190.4 kWh
